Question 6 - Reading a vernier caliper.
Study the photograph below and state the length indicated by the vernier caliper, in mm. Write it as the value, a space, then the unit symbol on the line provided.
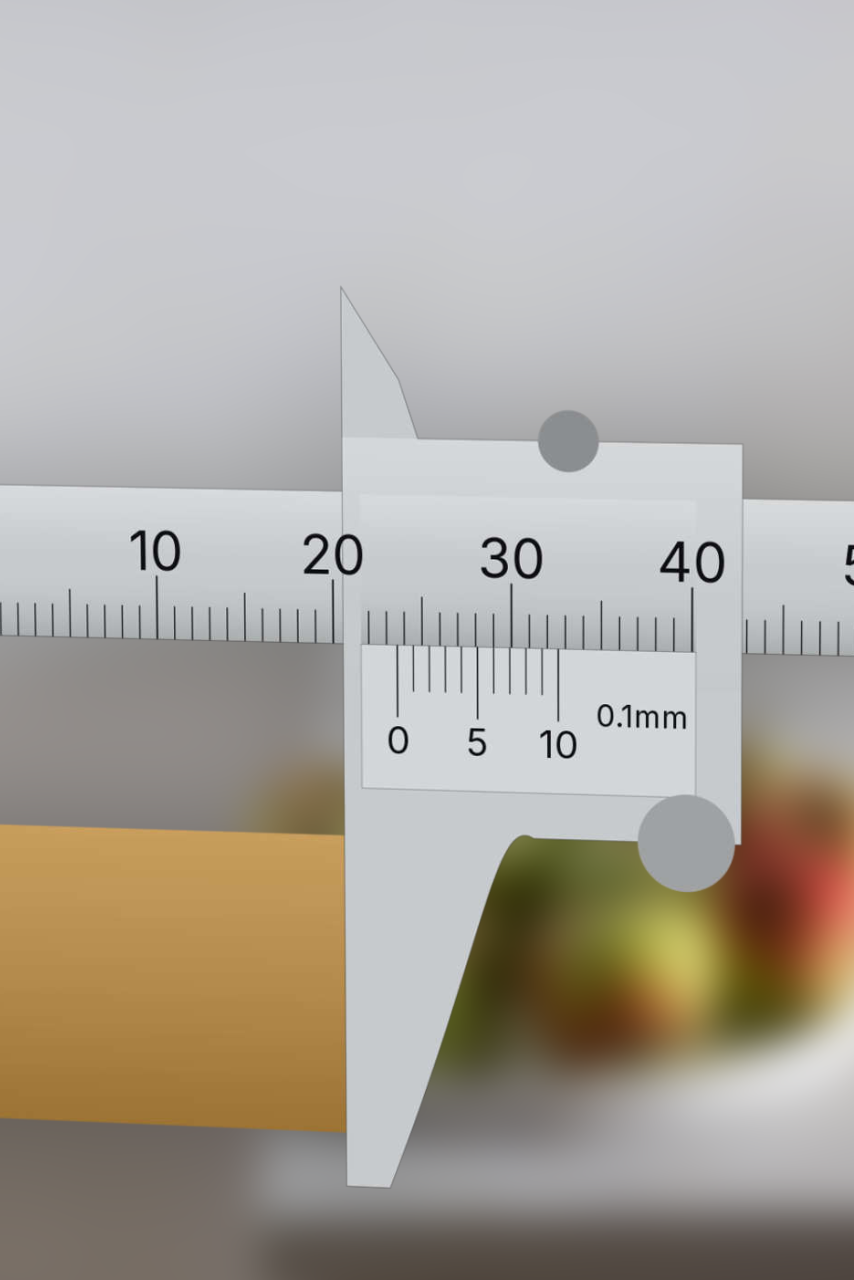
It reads 23.6 mm
